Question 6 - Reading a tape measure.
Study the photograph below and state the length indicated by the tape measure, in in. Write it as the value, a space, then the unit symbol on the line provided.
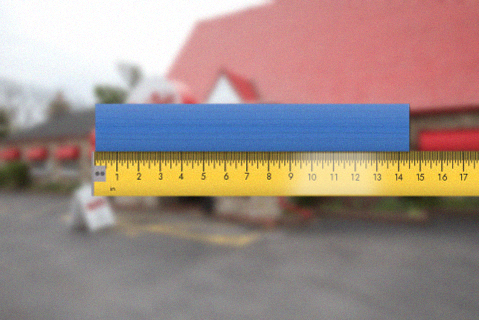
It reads 14.5 in
